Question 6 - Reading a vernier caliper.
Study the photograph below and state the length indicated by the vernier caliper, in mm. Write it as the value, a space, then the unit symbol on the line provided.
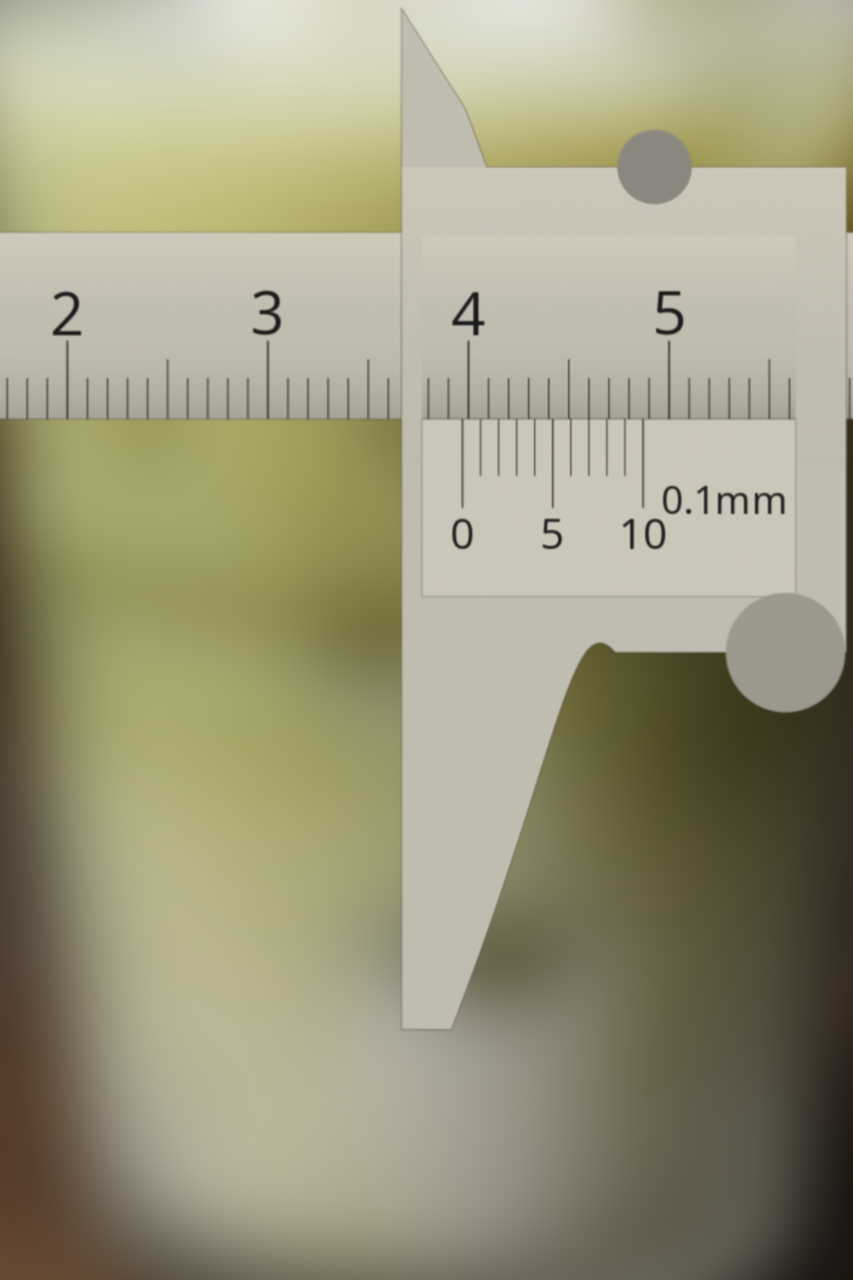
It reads 39.7 mm
